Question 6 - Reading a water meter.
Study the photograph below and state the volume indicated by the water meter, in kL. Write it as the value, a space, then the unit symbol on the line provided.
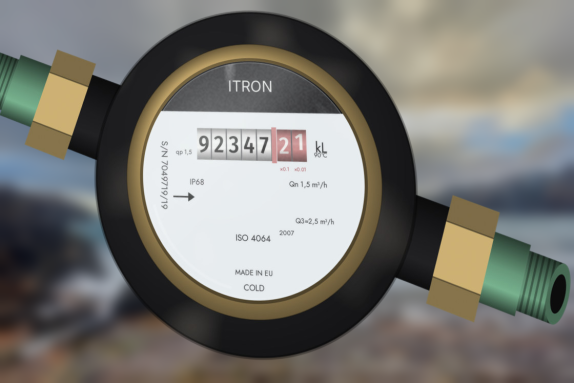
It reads 92347.21 kL
